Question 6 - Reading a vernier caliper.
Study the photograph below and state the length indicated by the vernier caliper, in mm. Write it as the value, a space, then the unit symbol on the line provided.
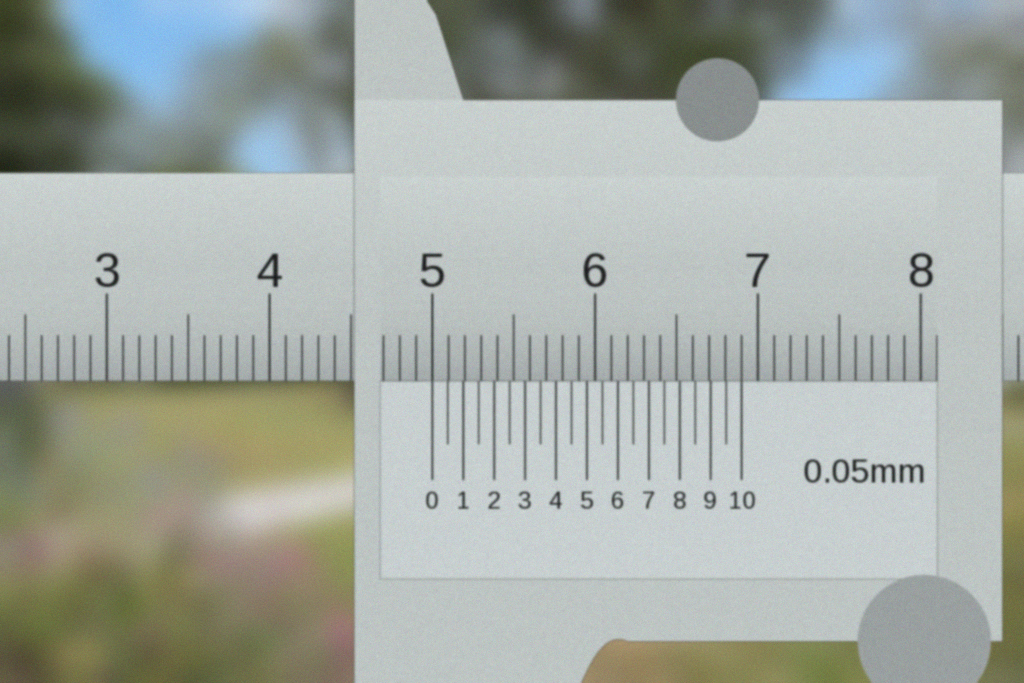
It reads 50.0 mm
